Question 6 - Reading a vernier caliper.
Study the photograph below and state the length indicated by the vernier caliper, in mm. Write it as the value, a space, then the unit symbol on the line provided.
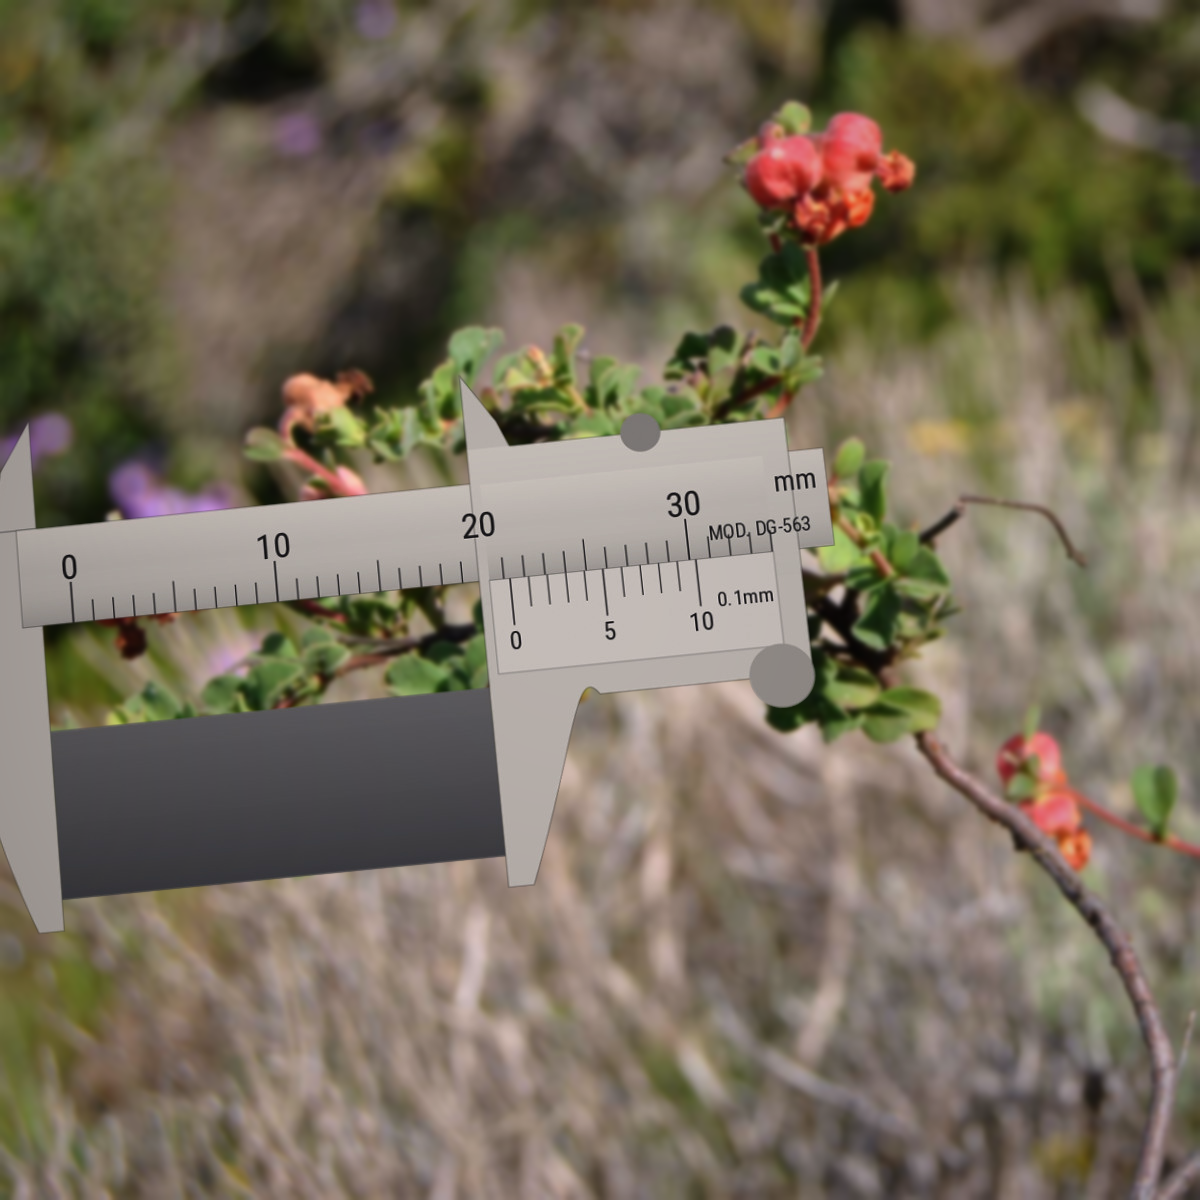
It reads 21.3 mm
